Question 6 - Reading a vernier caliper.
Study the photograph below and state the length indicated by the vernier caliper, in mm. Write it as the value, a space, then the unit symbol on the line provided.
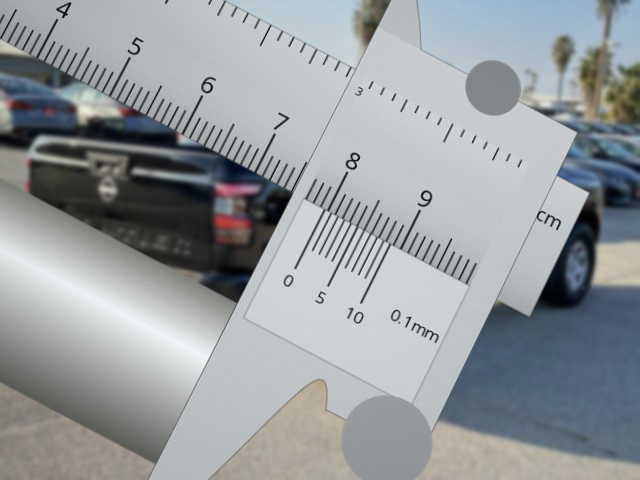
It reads 79.6 mm
